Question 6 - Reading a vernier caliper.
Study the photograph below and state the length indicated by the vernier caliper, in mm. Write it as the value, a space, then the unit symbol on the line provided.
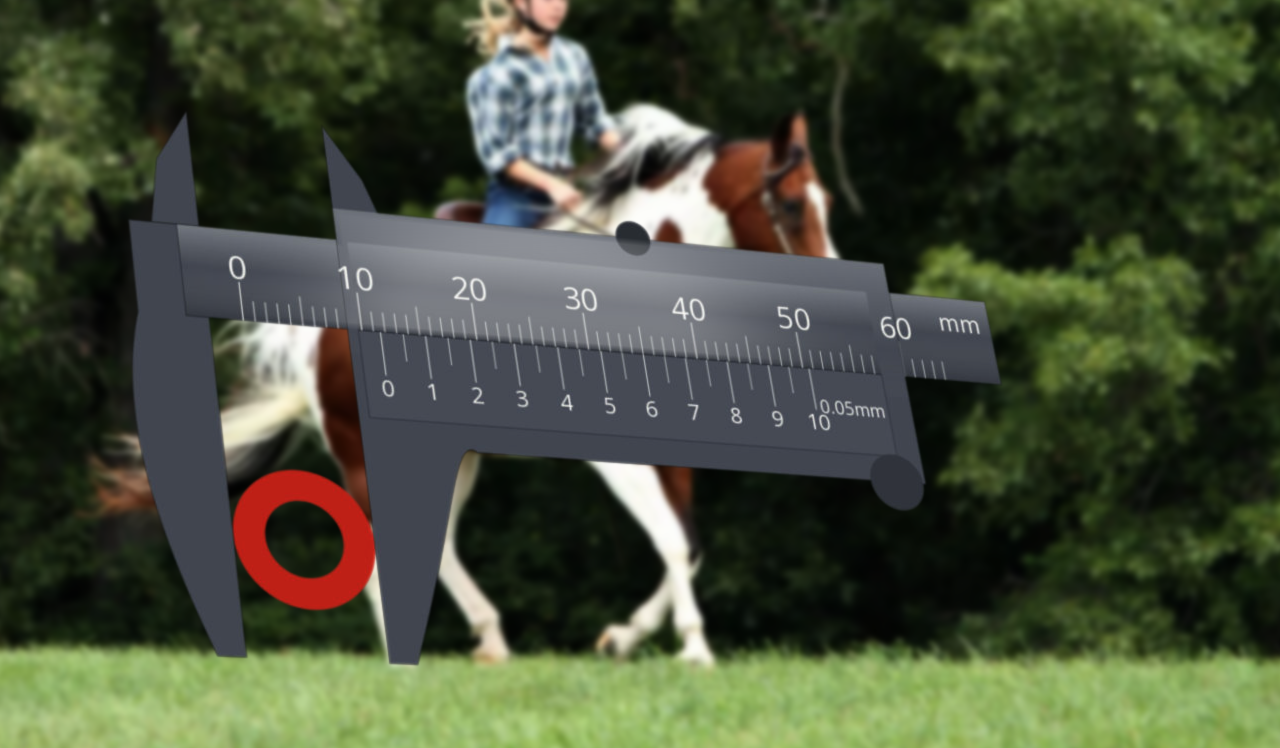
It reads 11.6 mm
